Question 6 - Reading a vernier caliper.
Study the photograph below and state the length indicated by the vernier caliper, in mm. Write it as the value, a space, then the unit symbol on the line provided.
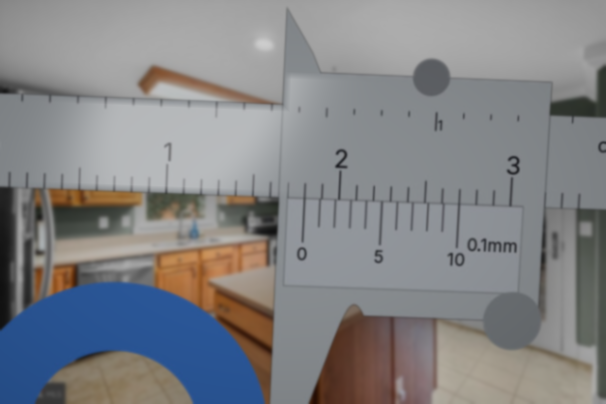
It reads 18.0 mm
